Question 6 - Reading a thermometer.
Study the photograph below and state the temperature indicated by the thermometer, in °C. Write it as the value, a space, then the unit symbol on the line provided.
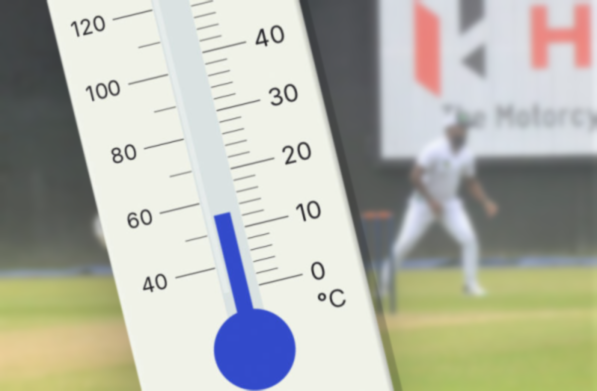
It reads 13 °C
